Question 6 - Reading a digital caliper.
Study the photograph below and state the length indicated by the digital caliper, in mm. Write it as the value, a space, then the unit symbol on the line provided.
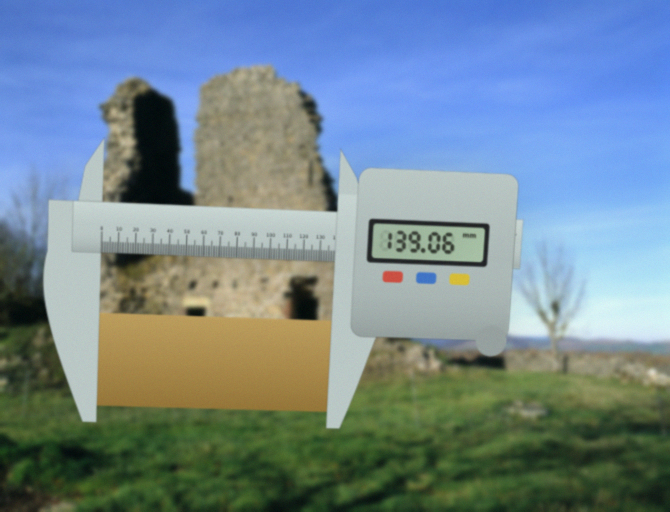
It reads 139.06 mm
